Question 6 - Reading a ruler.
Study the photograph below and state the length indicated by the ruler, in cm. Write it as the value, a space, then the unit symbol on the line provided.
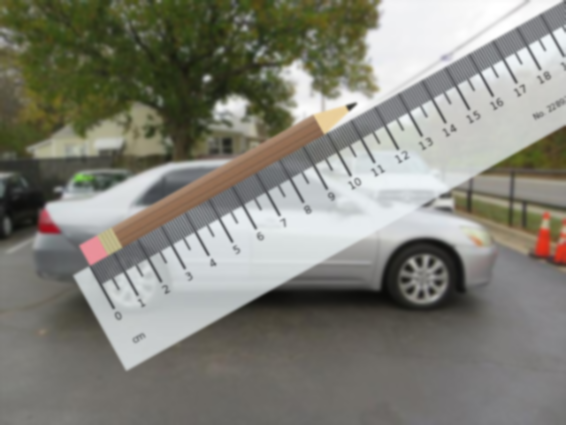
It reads 11.5 cm
